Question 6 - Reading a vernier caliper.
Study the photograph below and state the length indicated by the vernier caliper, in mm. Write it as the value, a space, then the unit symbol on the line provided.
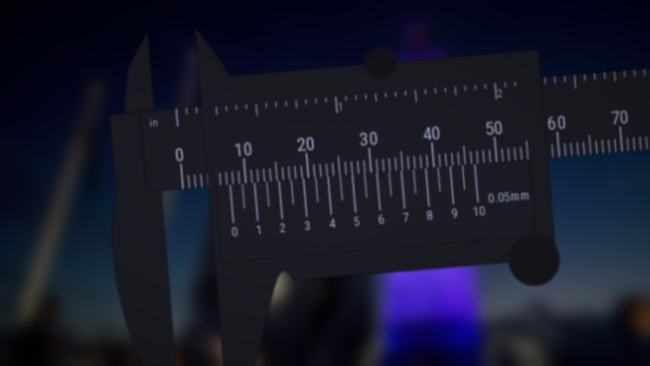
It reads 7.5 mm
